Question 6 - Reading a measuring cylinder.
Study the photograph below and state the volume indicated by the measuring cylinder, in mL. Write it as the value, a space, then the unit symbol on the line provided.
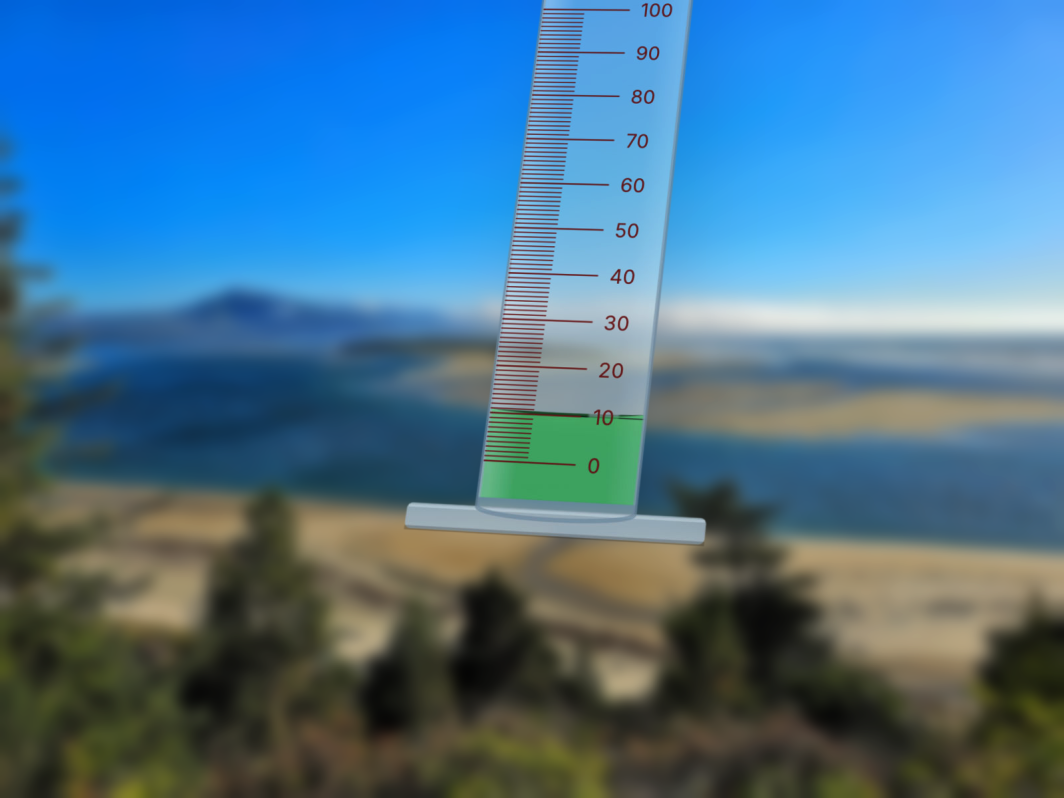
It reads 10 mL
